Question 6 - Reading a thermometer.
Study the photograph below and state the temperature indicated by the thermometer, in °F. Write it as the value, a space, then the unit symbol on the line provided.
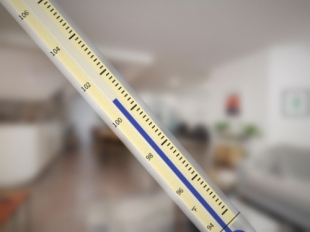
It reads 100.8 °F
